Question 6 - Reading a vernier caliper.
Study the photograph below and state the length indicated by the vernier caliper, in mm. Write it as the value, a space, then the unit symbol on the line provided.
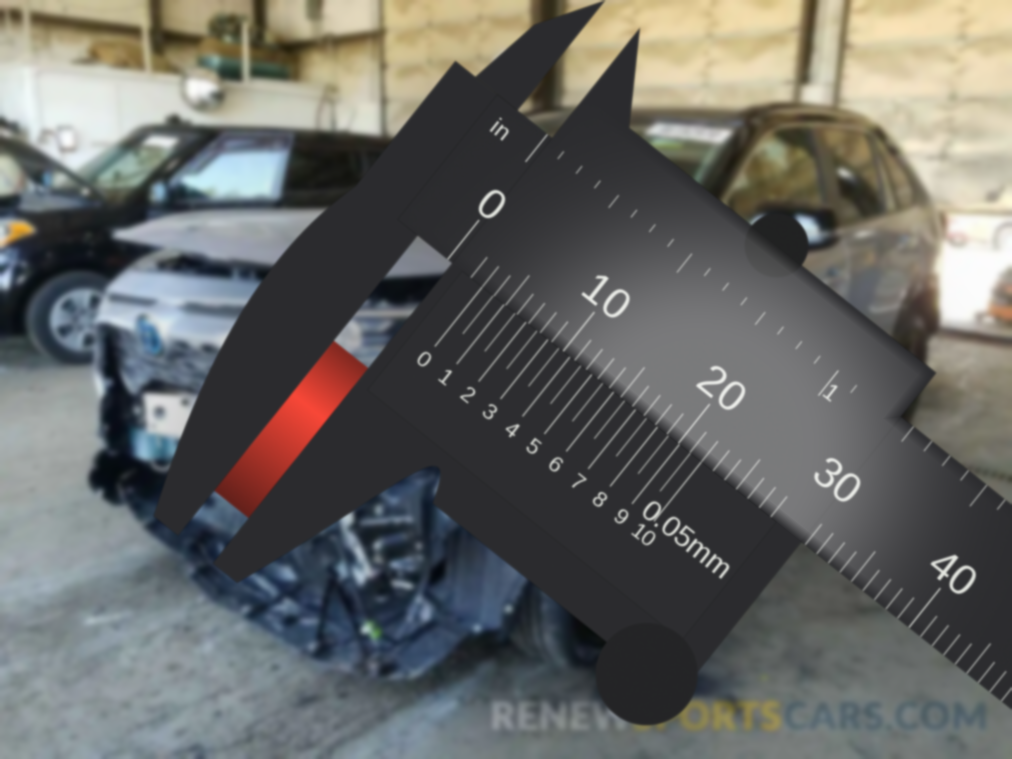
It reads 3.0 mm
